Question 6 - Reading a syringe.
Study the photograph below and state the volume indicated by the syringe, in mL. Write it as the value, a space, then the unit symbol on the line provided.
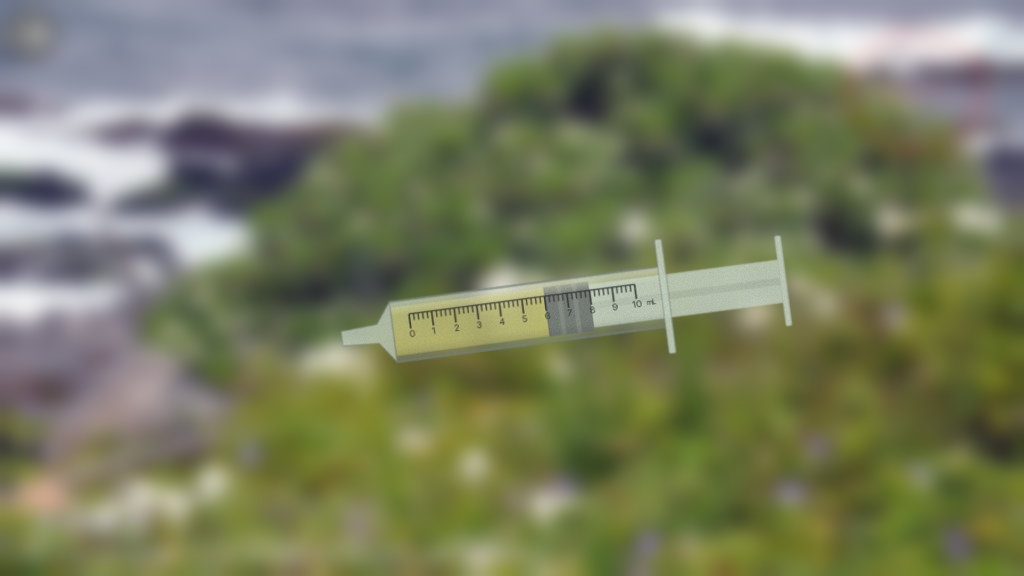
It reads 6 mL
